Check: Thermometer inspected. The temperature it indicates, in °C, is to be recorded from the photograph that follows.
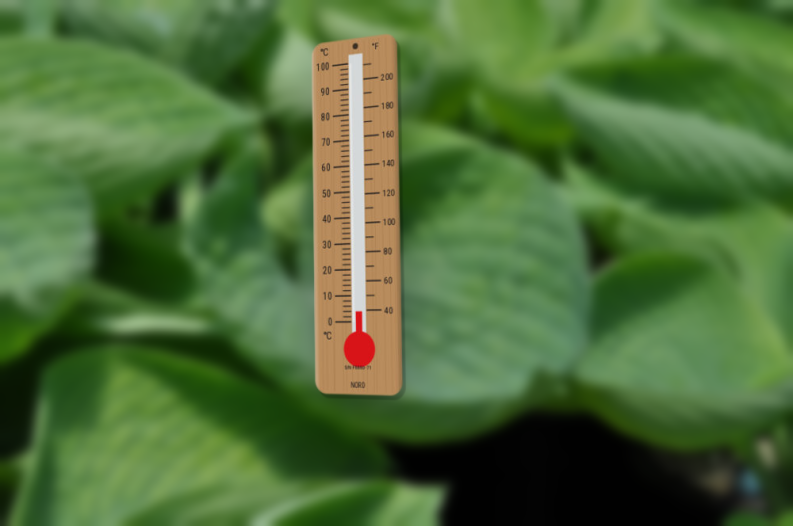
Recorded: 4 °C
